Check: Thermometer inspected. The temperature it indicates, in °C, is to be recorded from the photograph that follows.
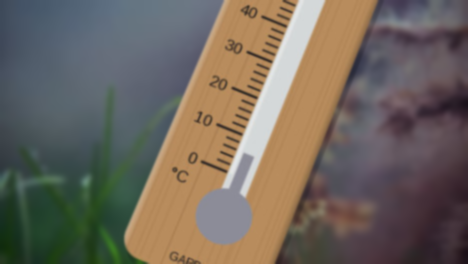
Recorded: 6 °C
